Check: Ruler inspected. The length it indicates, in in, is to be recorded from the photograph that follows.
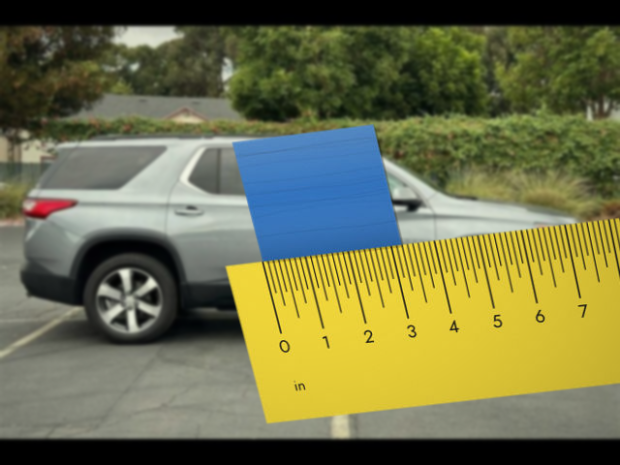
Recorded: 3.25 in
